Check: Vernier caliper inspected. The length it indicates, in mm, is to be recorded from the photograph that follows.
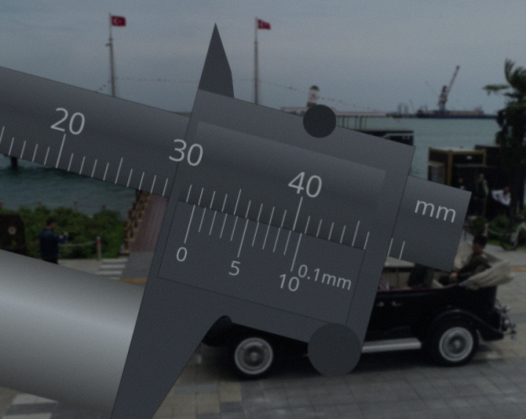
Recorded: 31.7 mm
